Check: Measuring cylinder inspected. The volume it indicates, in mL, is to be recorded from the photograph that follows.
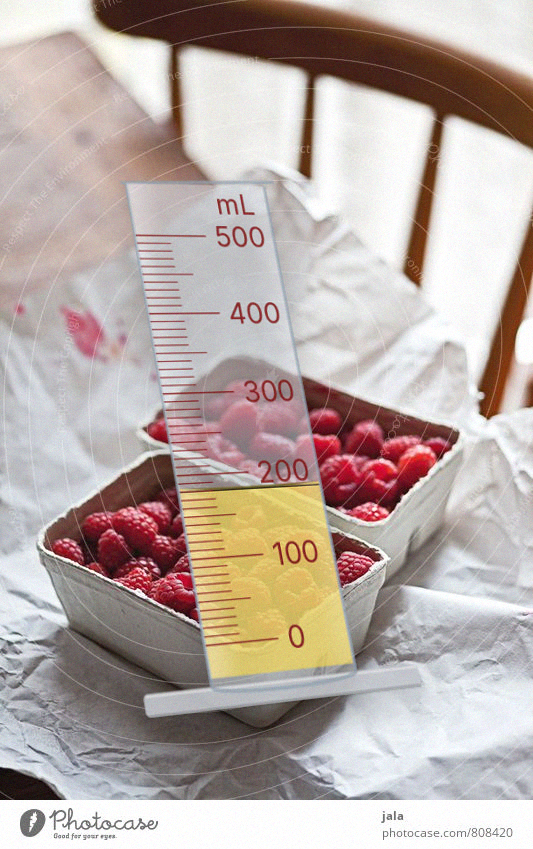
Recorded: 180 mL
